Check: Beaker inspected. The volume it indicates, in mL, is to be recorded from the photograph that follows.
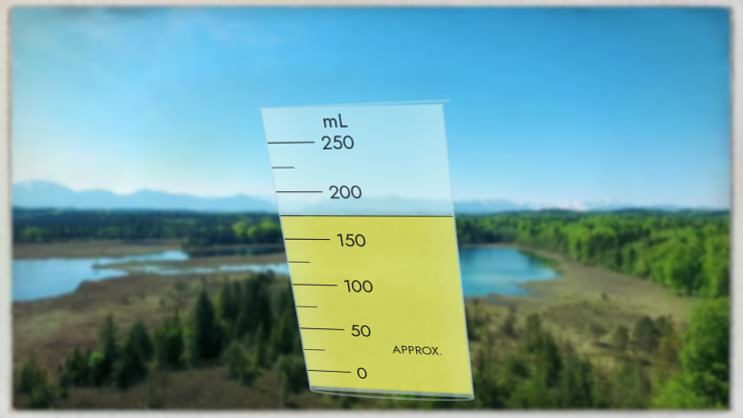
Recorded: 175 mL
